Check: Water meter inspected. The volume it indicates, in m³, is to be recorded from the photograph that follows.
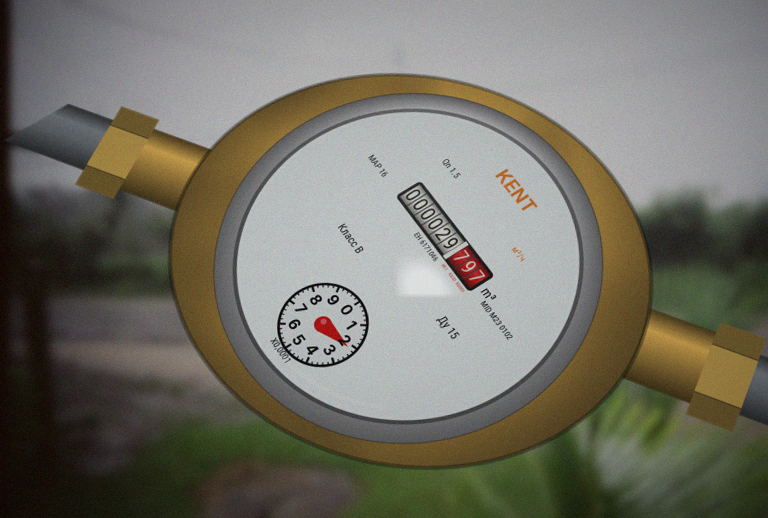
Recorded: 29.7972 m³
